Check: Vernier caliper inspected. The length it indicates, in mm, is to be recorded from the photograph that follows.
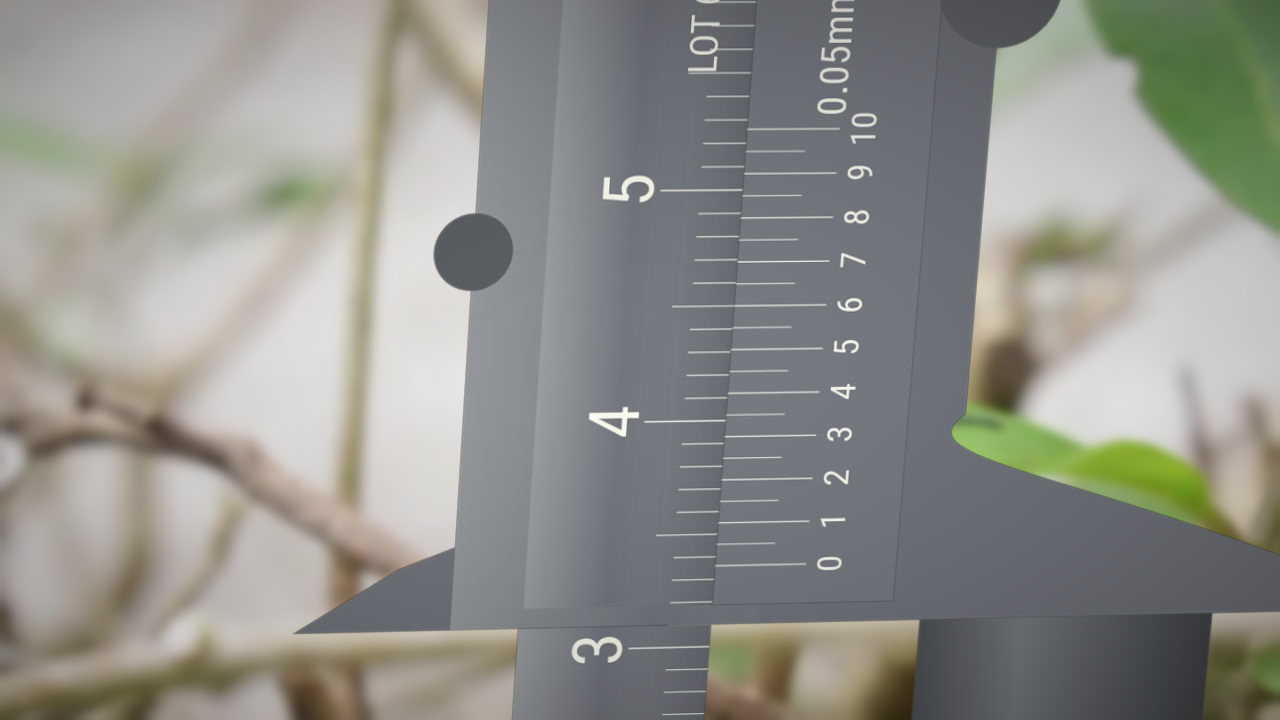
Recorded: 33.6 mm
